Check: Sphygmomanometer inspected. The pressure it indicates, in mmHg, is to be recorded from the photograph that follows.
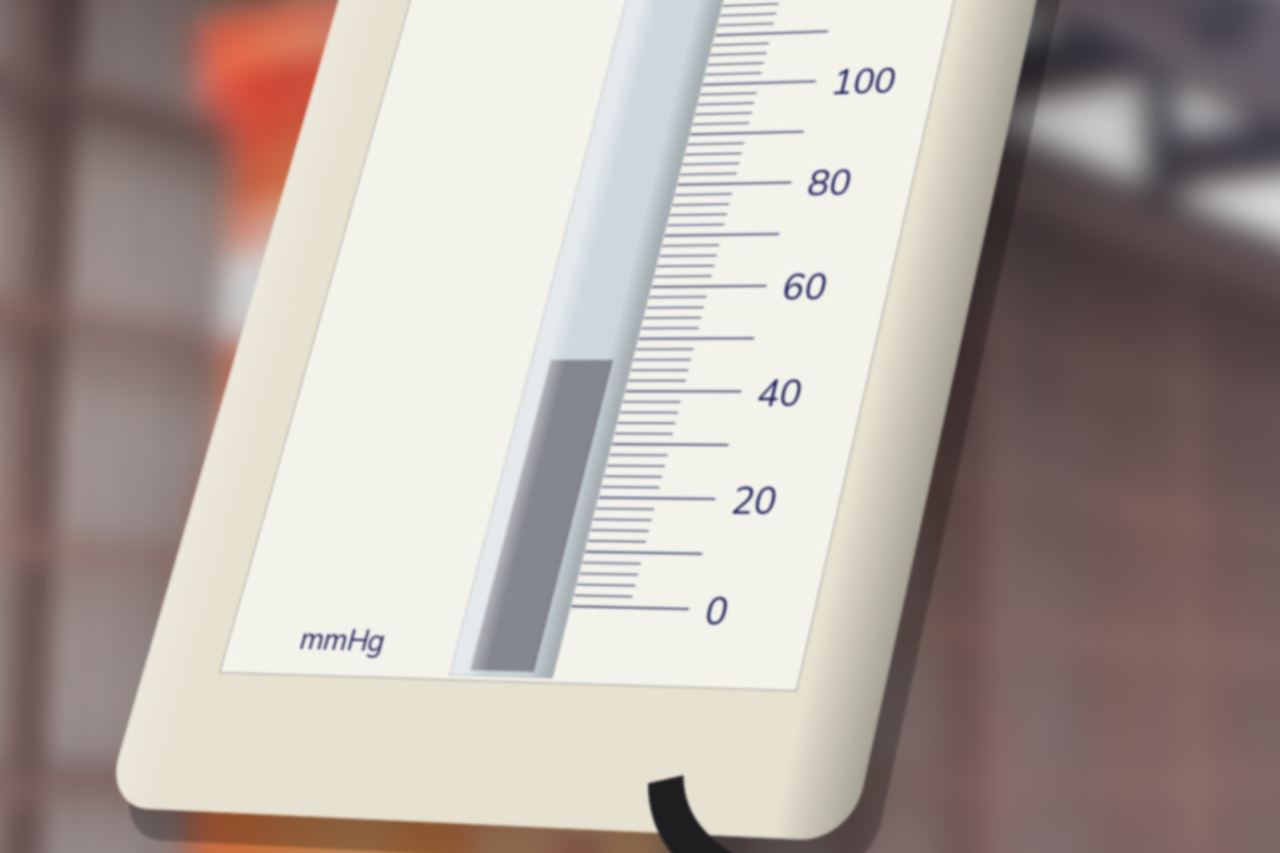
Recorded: 46 mmHg
